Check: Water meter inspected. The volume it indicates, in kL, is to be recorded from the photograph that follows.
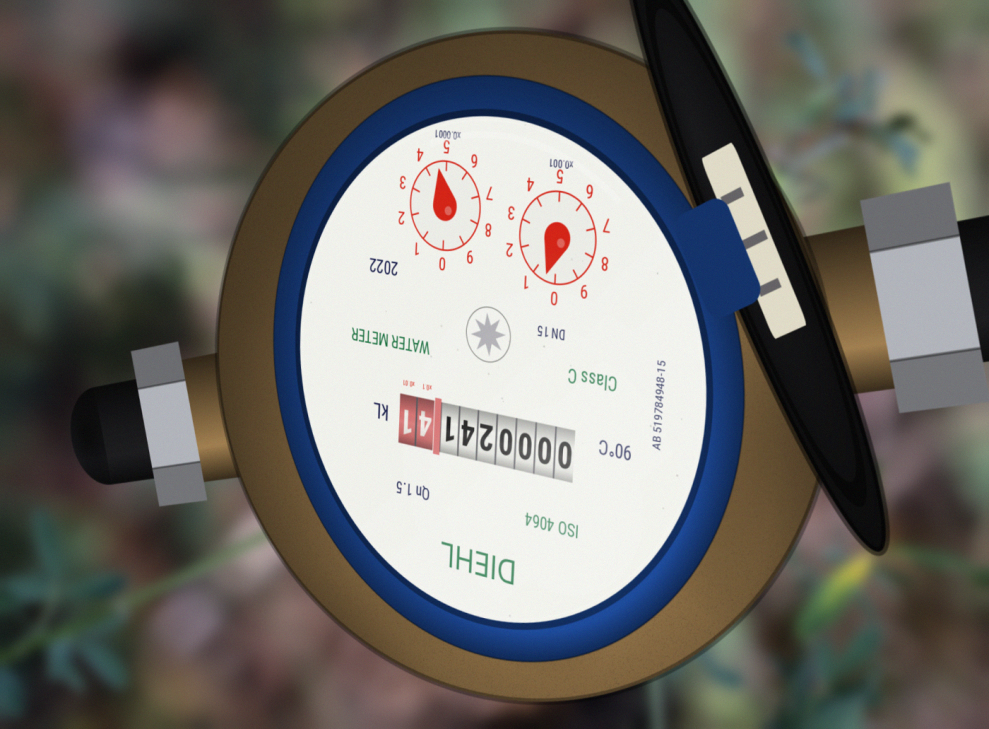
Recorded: 241.4104 kL
